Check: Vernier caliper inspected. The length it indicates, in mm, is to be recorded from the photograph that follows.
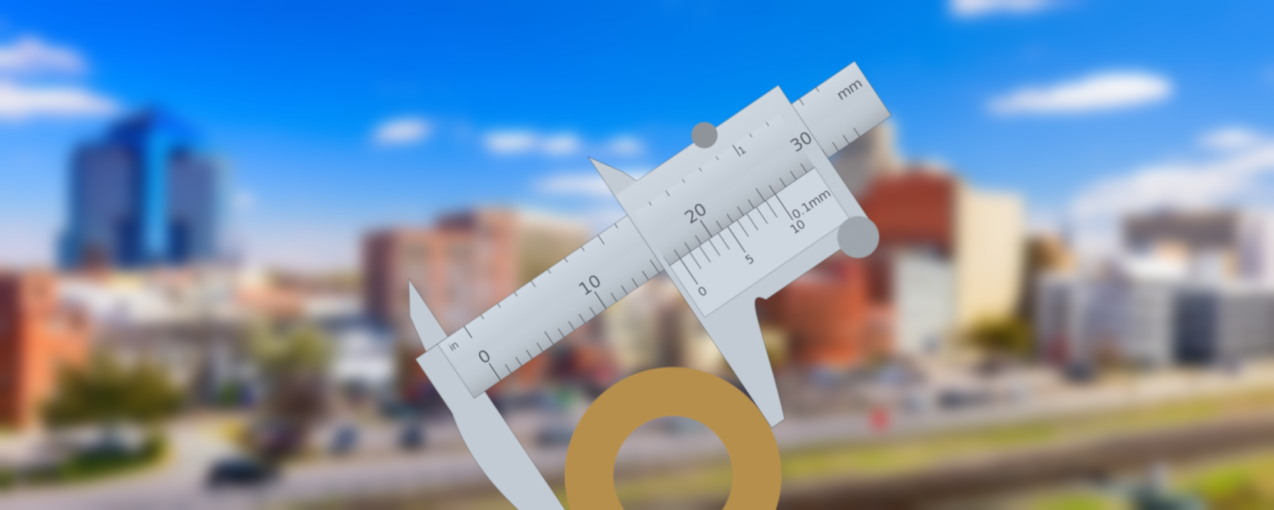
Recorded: 17.0 mm
